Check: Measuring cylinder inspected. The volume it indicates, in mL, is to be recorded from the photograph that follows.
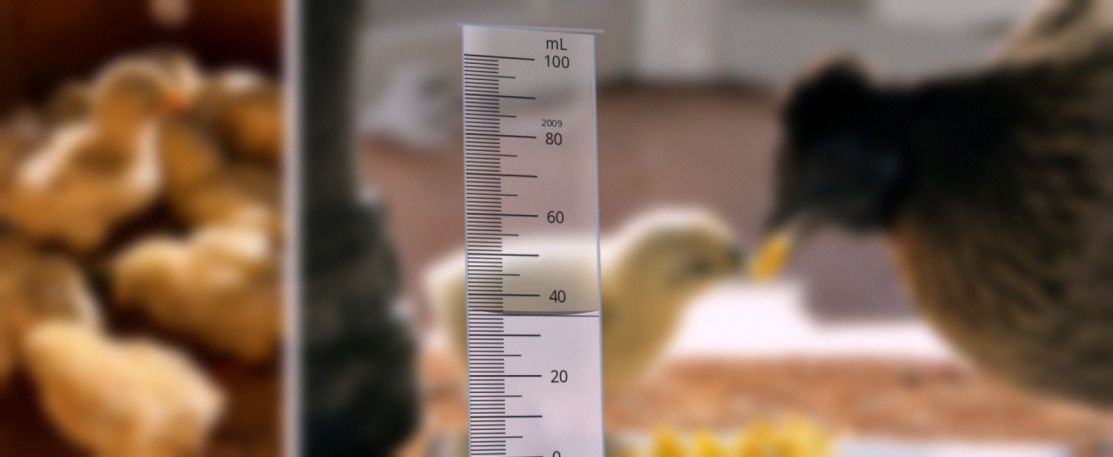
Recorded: 35 mL
